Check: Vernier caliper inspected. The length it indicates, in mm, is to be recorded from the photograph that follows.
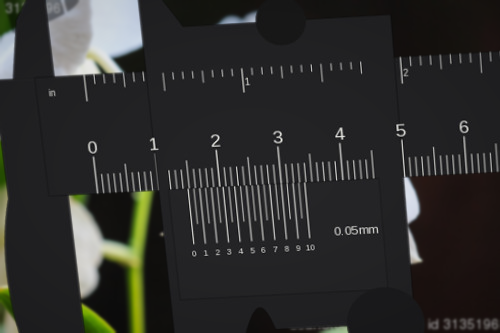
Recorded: 14.8 mm
